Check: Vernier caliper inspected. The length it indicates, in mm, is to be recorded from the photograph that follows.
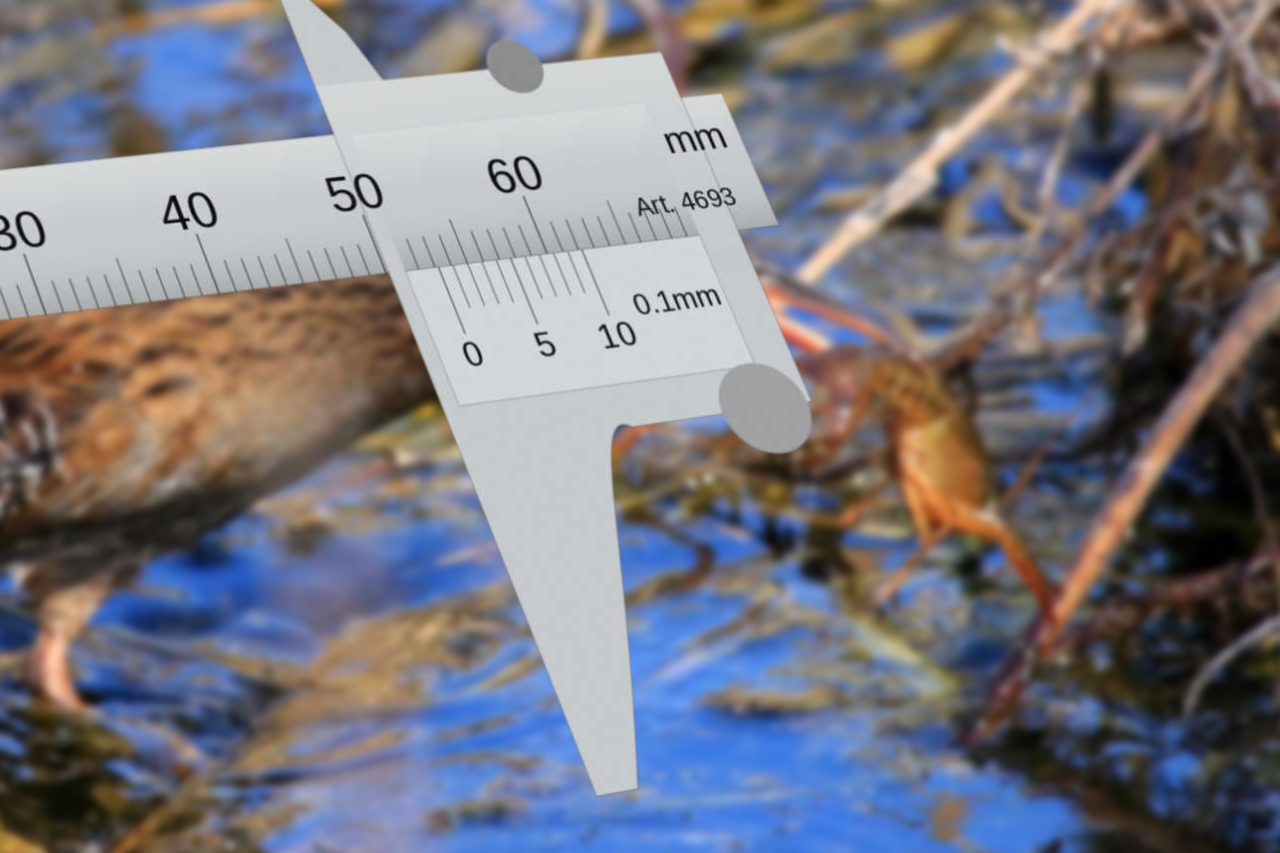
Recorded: 53.2 mm
